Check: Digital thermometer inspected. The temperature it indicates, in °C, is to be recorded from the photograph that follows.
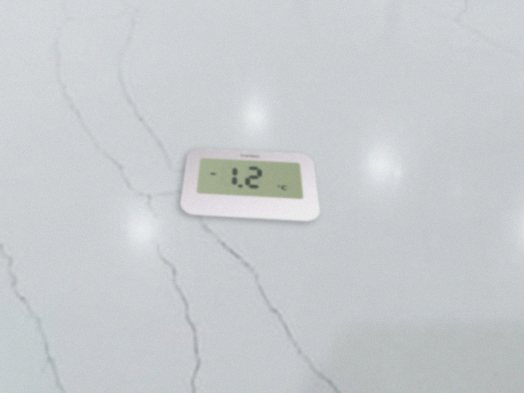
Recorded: -1.2 °C
